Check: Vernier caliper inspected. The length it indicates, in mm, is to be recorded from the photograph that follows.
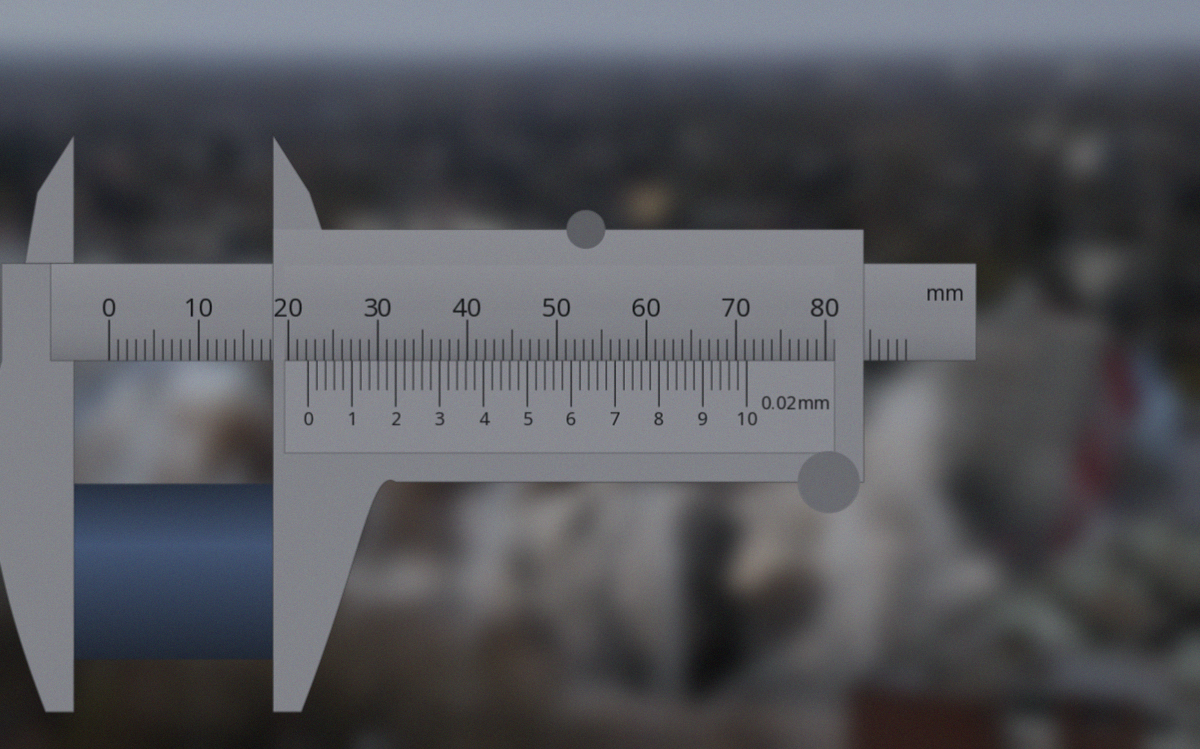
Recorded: 22.2 mm
